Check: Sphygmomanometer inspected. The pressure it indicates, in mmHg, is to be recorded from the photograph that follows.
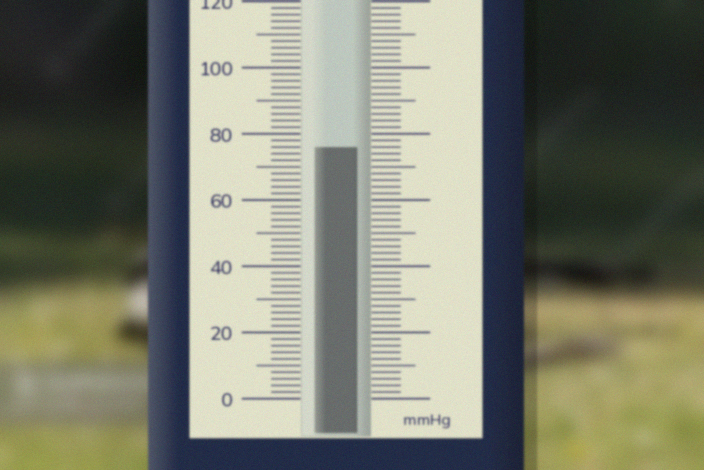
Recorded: 76 mmHg
